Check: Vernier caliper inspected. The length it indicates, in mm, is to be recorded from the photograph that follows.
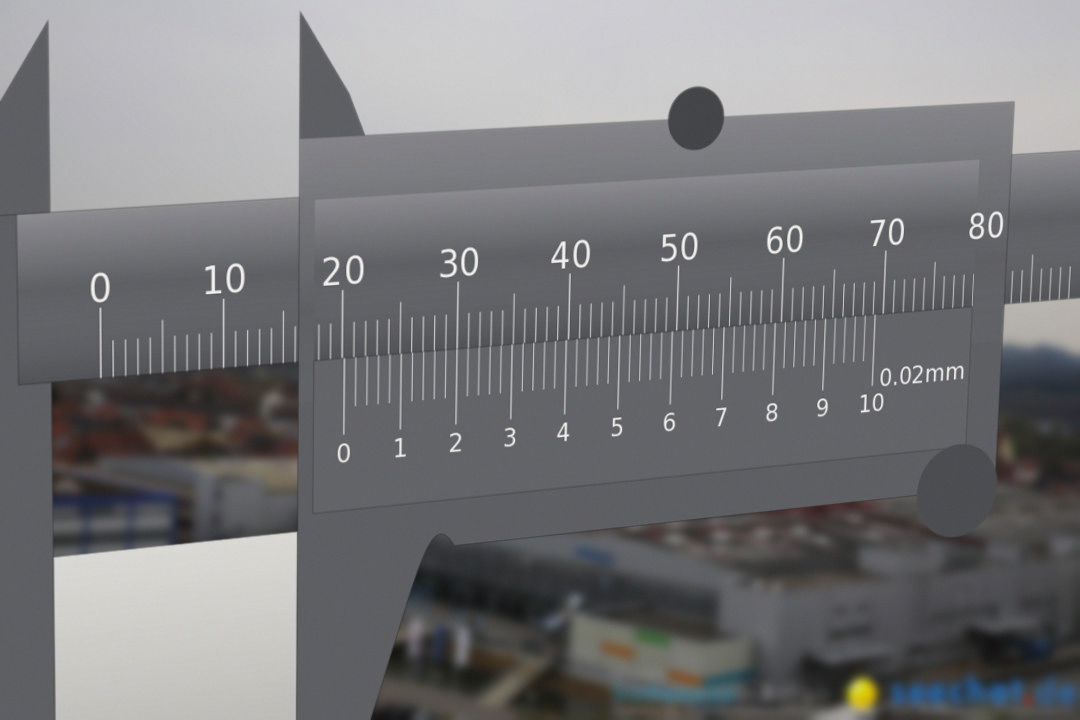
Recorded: 20.2 mm
